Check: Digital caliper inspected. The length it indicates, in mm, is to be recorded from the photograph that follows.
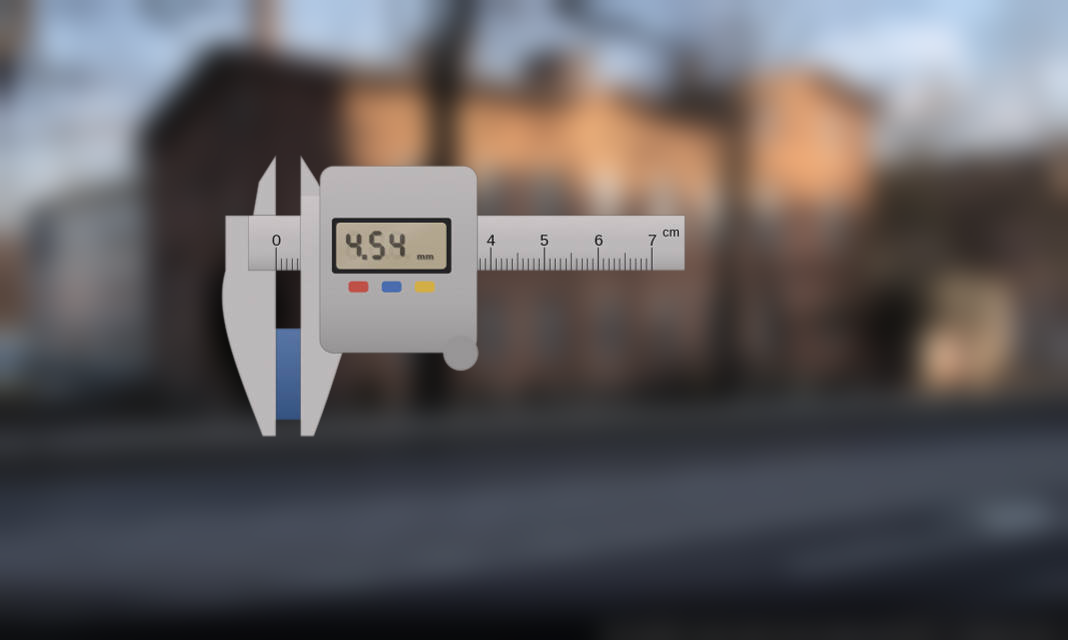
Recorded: 4.54 mm
